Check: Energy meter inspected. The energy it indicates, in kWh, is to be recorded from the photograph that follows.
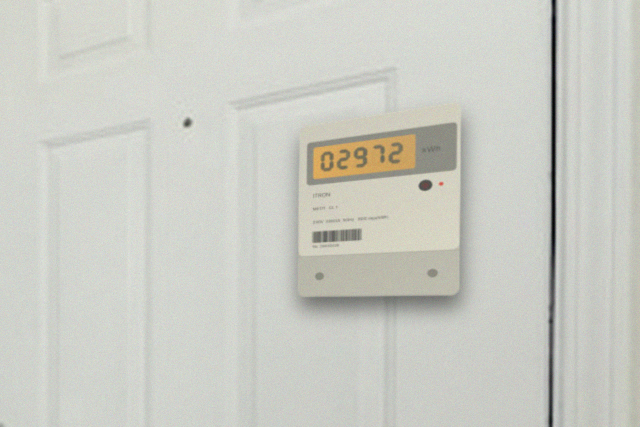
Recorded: 2972 kWh
